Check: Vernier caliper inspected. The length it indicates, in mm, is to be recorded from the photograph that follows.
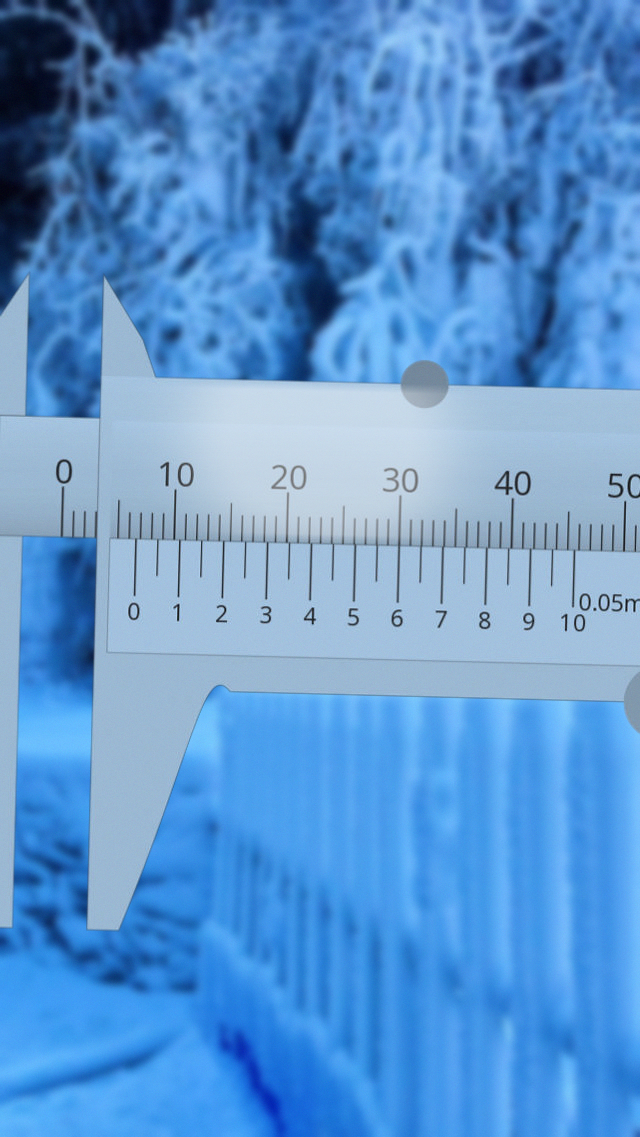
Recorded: 6.6 mm
